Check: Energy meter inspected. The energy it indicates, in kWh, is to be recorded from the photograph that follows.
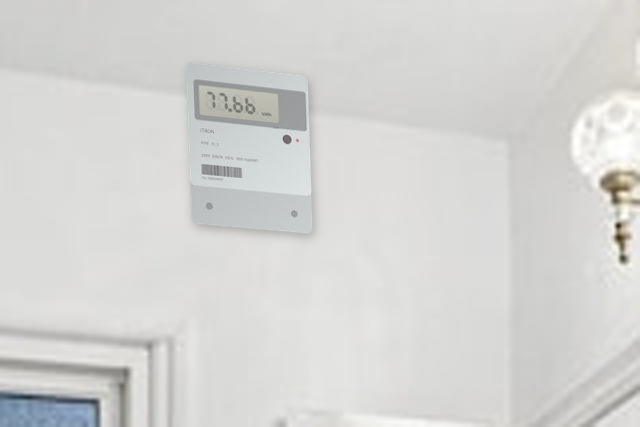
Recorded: 77.66 kWh
